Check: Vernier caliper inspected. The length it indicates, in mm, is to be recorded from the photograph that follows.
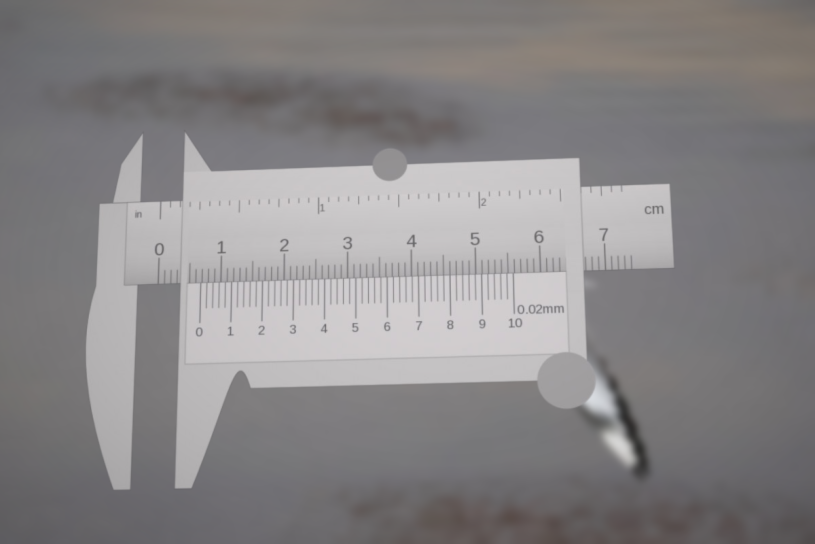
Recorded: 6.8 mm
